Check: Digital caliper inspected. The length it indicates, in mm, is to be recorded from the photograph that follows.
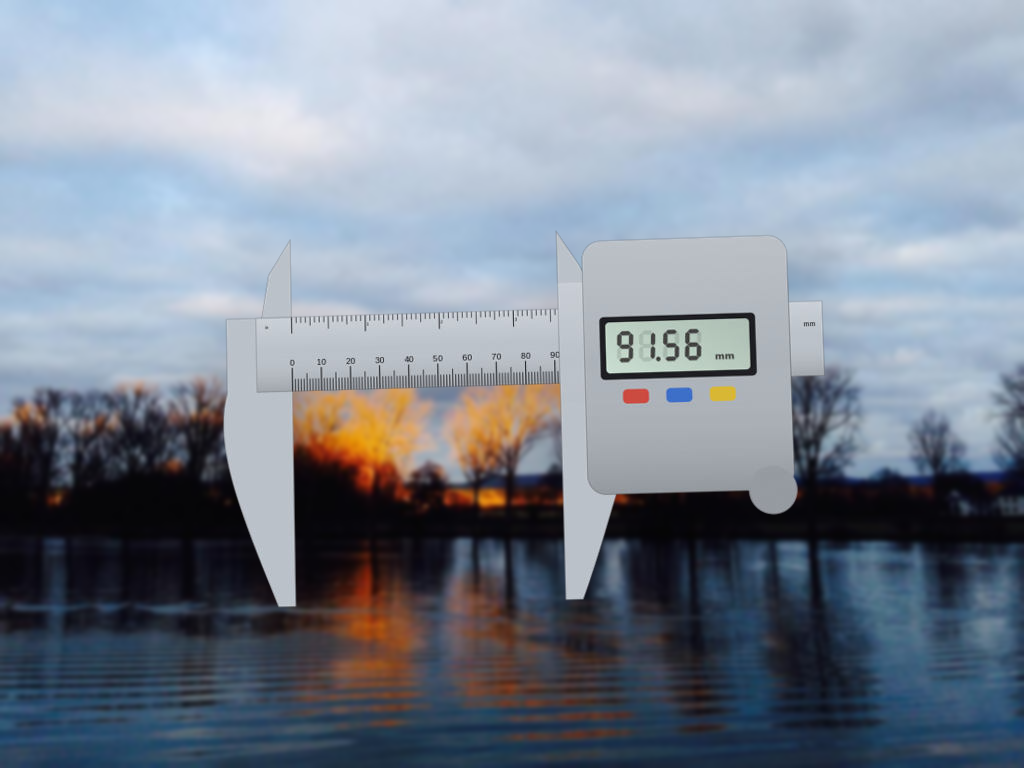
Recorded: 91.56 mm
